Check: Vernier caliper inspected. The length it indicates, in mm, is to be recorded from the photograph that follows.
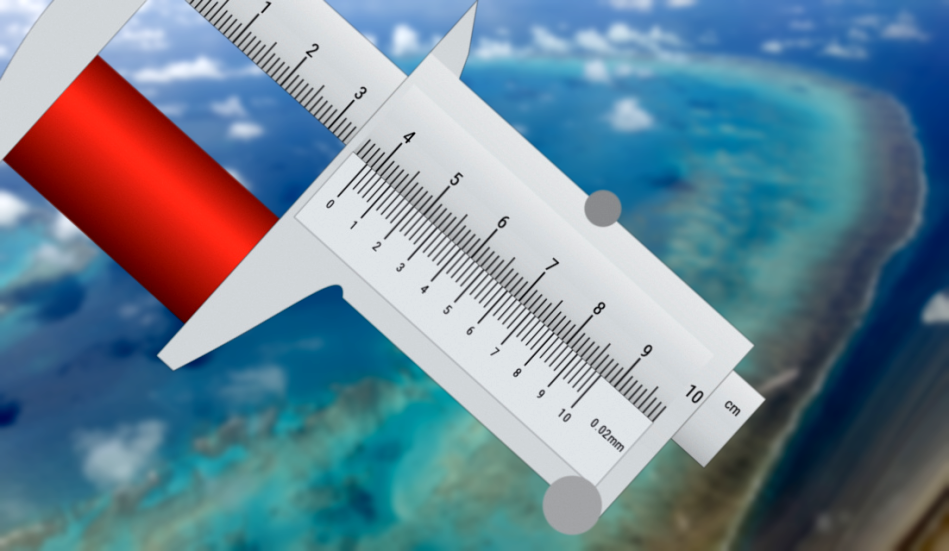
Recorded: 38.2 mm
